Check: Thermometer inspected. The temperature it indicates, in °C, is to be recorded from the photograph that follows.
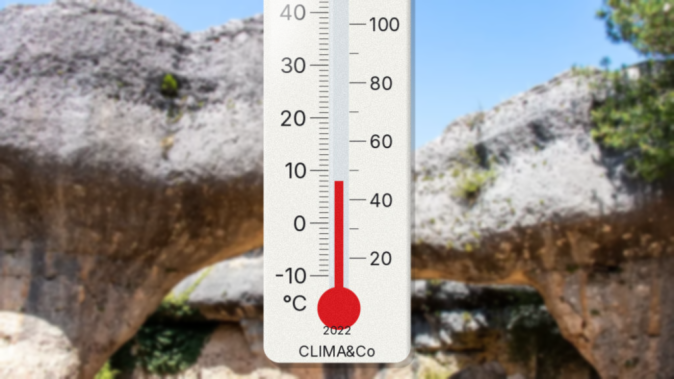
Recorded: 8 °C
